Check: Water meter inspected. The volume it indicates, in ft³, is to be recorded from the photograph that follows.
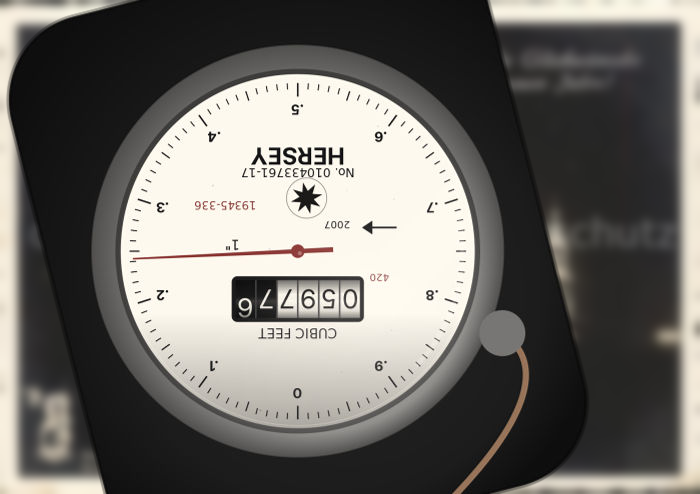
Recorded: 59776.24 ft³
